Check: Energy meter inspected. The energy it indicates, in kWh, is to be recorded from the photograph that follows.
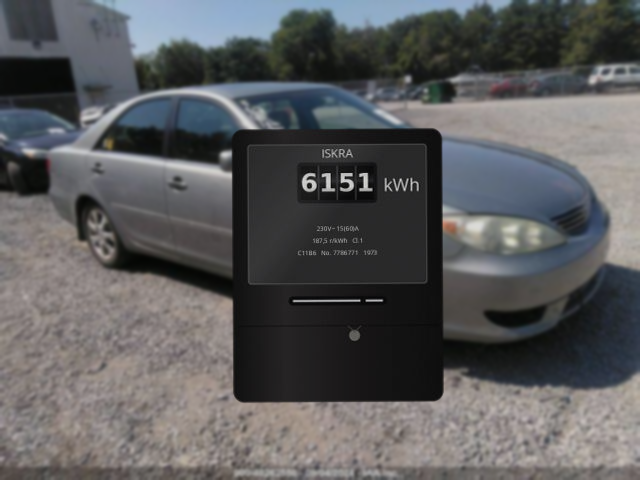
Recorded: 6151 kWh
